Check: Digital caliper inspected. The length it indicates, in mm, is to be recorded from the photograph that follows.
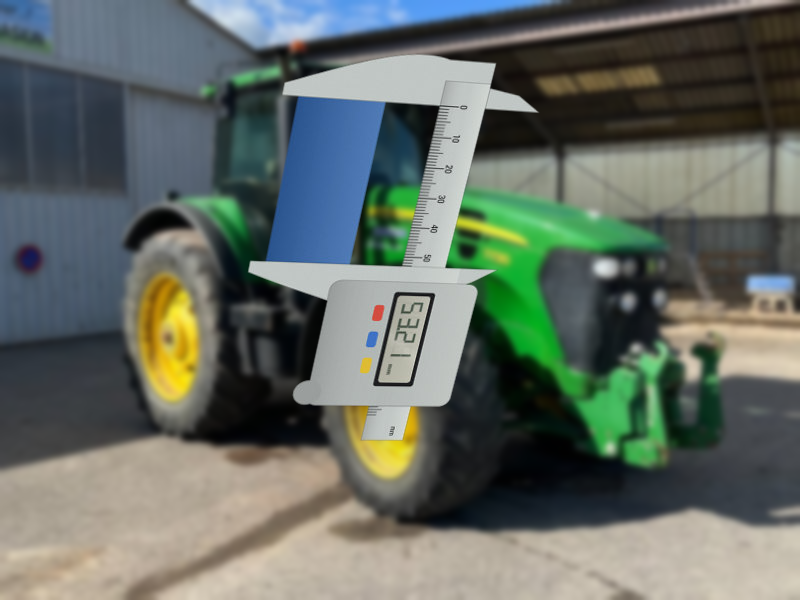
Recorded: 53.21 mm
